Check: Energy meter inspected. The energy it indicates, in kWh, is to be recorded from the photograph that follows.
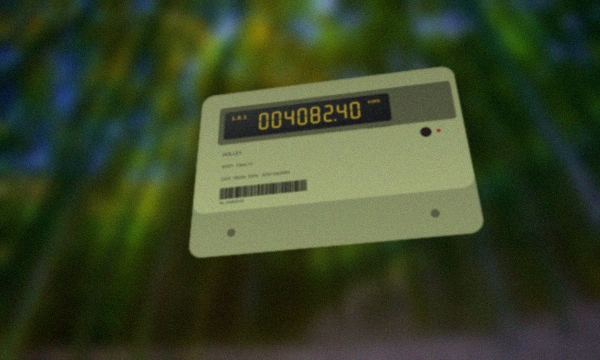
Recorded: 4082.40 kWh
